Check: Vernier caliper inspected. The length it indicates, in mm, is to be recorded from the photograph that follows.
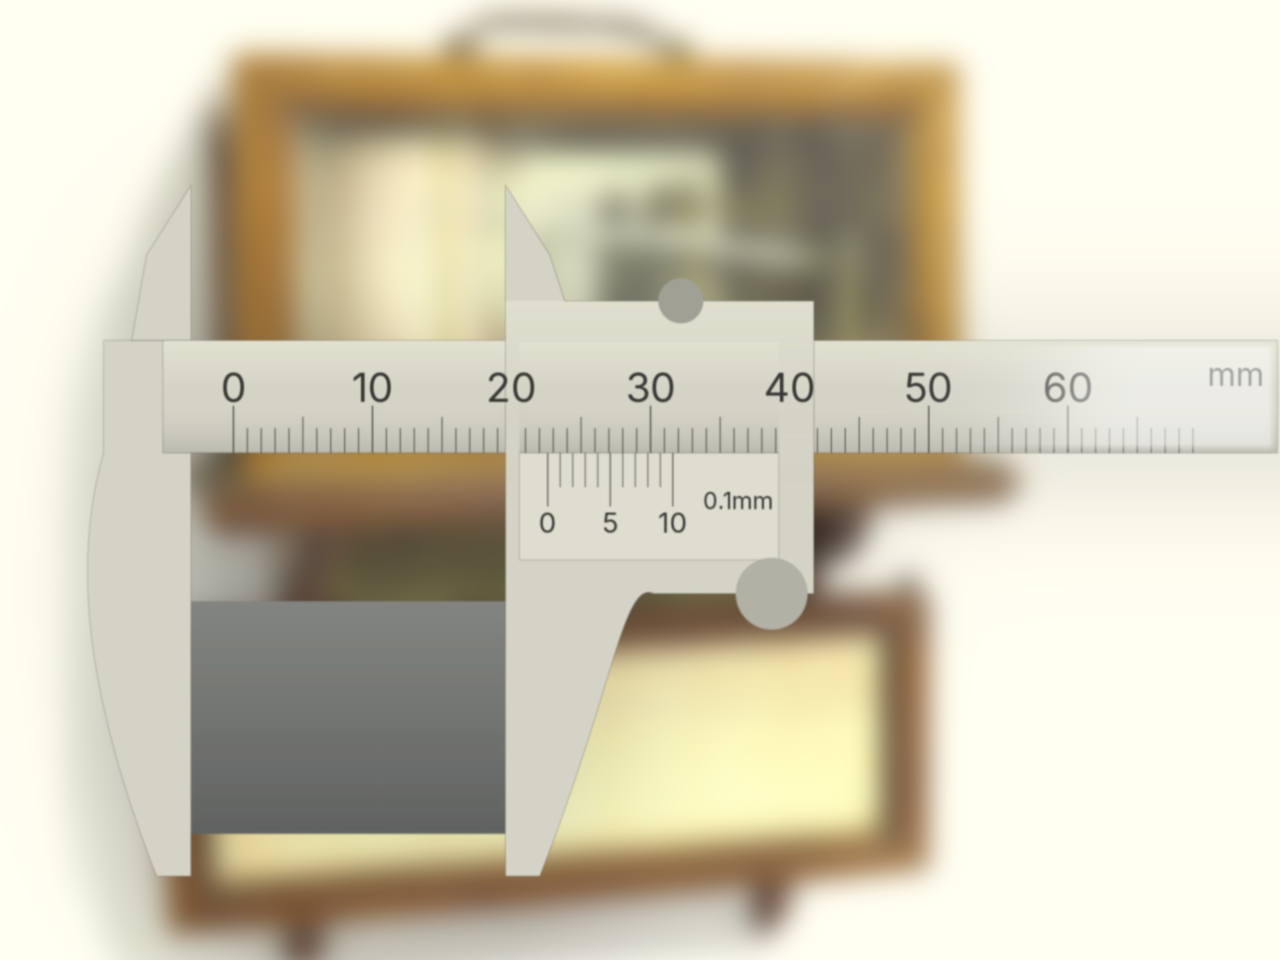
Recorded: 22.6 mm
